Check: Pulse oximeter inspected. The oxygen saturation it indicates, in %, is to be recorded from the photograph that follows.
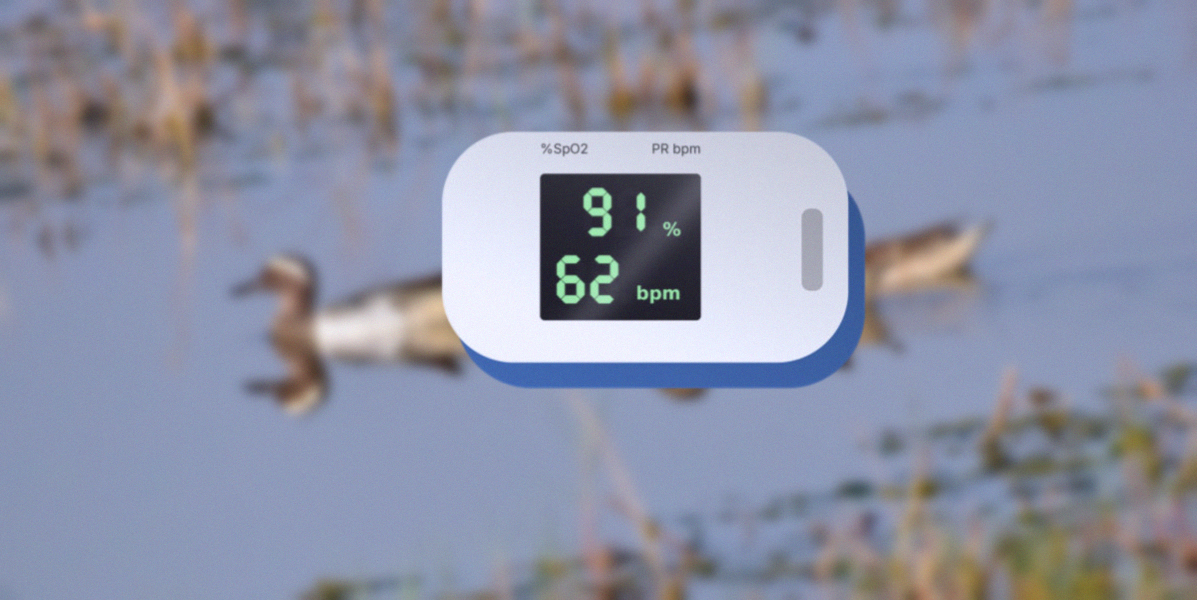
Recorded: 91 %
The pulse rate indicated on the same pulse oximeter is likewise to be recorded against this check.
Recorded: 62 bpm
